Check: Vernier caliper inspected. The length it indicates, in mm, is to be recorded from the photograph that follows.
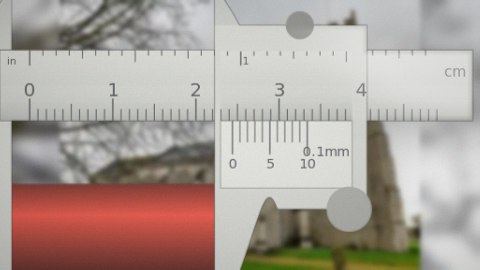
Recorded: 24.4 mm
